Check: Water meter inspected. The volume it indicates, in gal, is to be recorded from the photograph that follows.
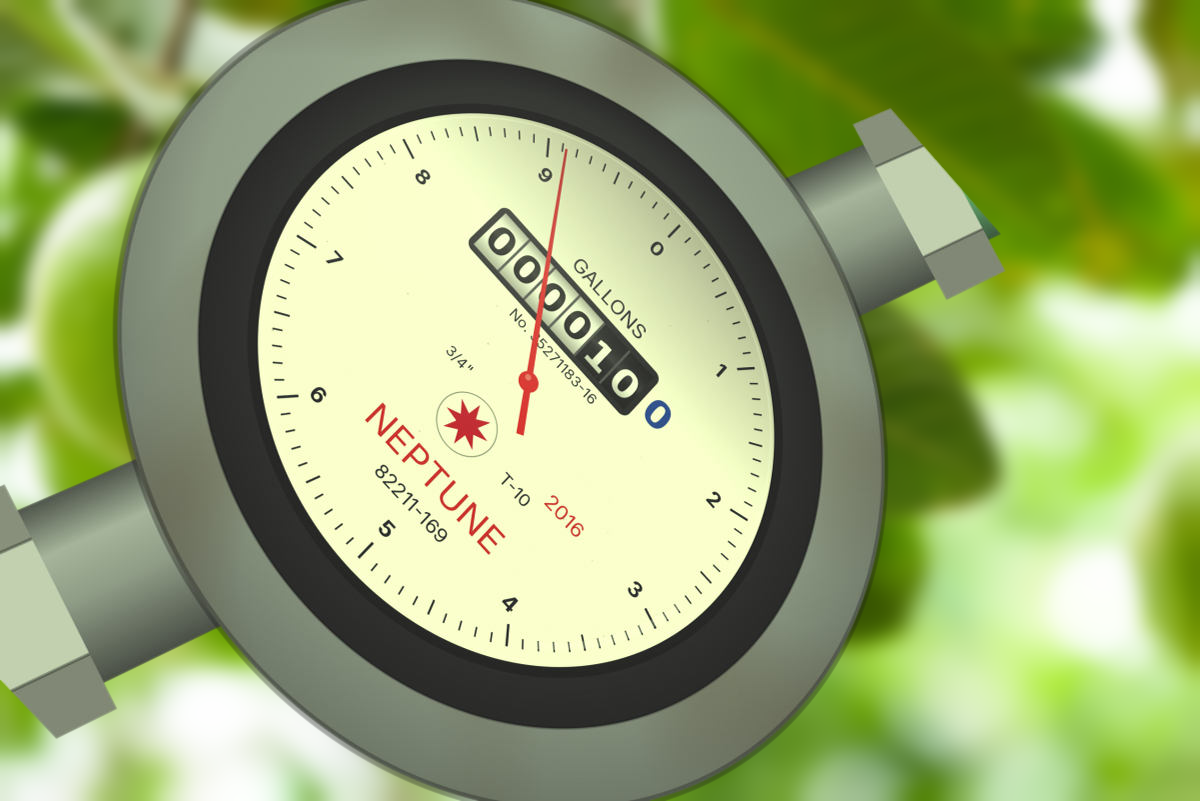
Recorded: 99.1 gal
